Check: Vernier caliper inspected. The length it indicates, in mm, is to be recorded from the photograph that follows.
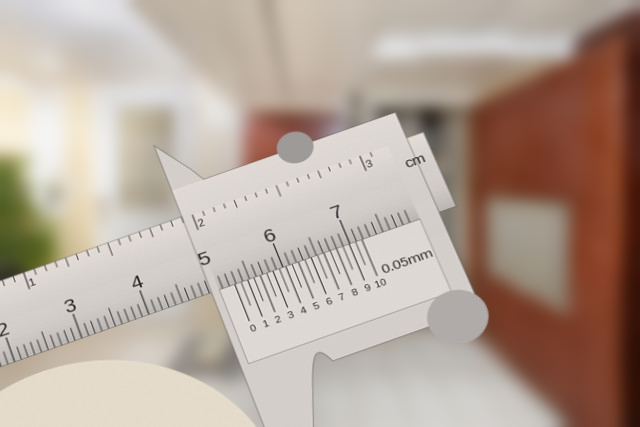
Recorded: 52.8 mm
